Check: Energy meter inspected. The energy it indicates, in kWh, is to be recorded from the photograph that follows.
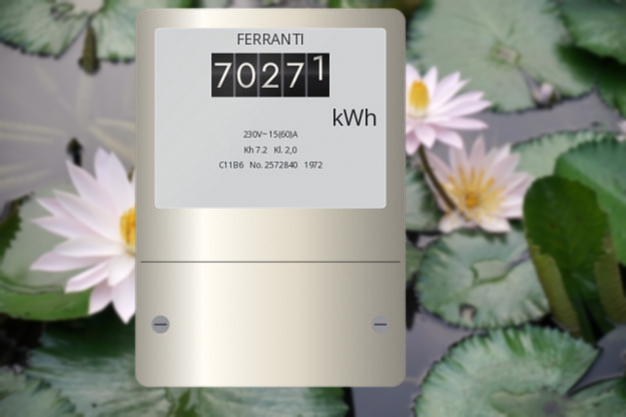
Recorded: 70271 kWh
